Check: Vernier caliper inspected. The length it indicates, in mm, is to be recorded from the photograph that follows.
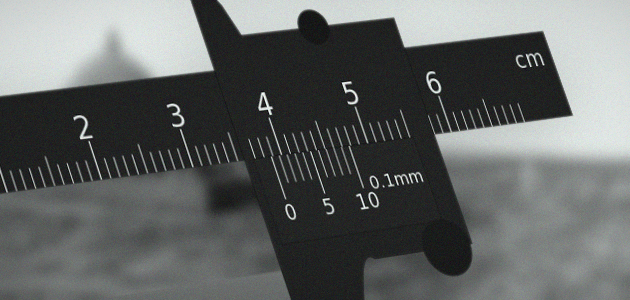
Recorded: 38.8 mm
